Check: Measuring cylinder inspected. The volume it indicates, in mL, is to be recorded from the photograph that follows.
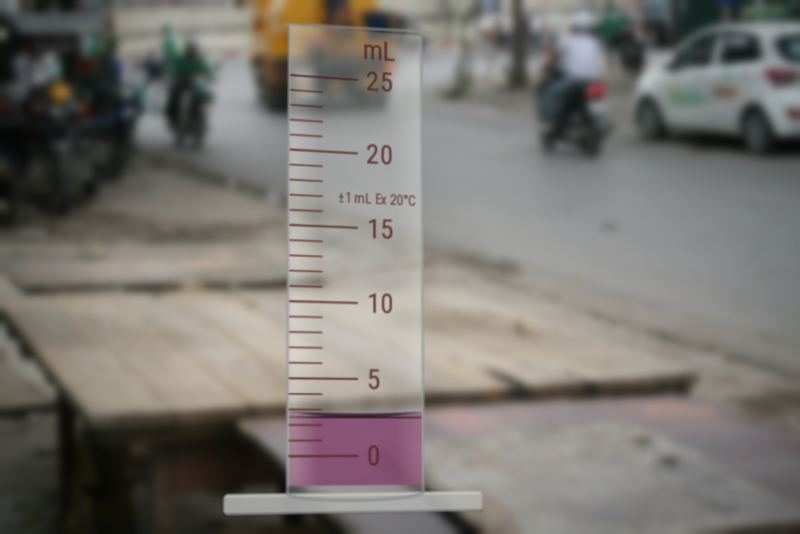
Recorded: 2.5 mL
